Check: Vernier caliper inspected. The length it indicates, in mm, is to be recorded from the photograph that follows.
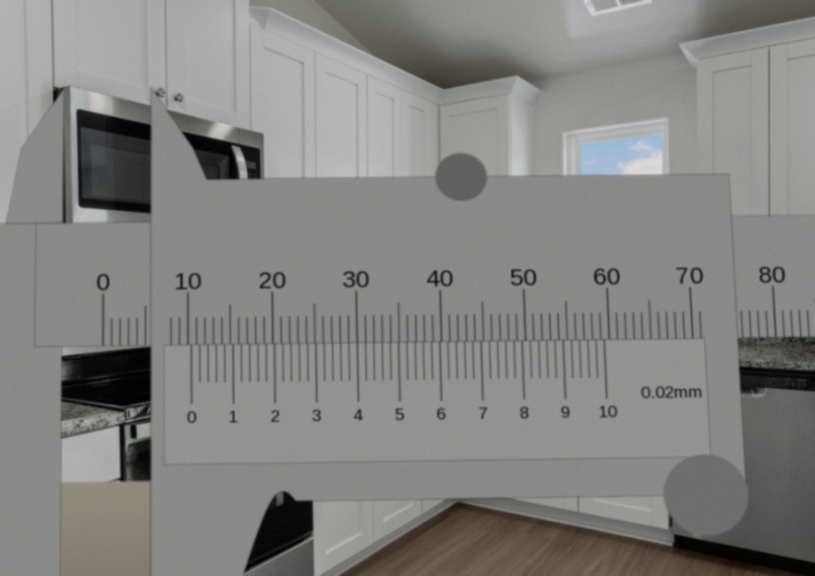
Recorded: 10.4 mm
